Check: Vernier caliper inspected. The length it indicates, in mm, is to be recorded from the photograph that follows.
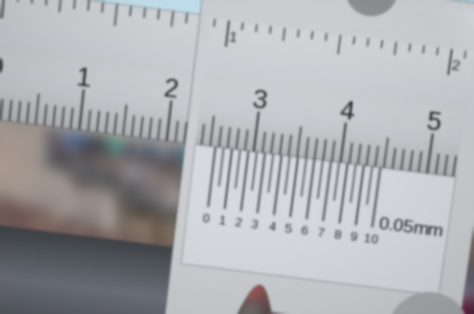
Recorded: 25.6 mm
